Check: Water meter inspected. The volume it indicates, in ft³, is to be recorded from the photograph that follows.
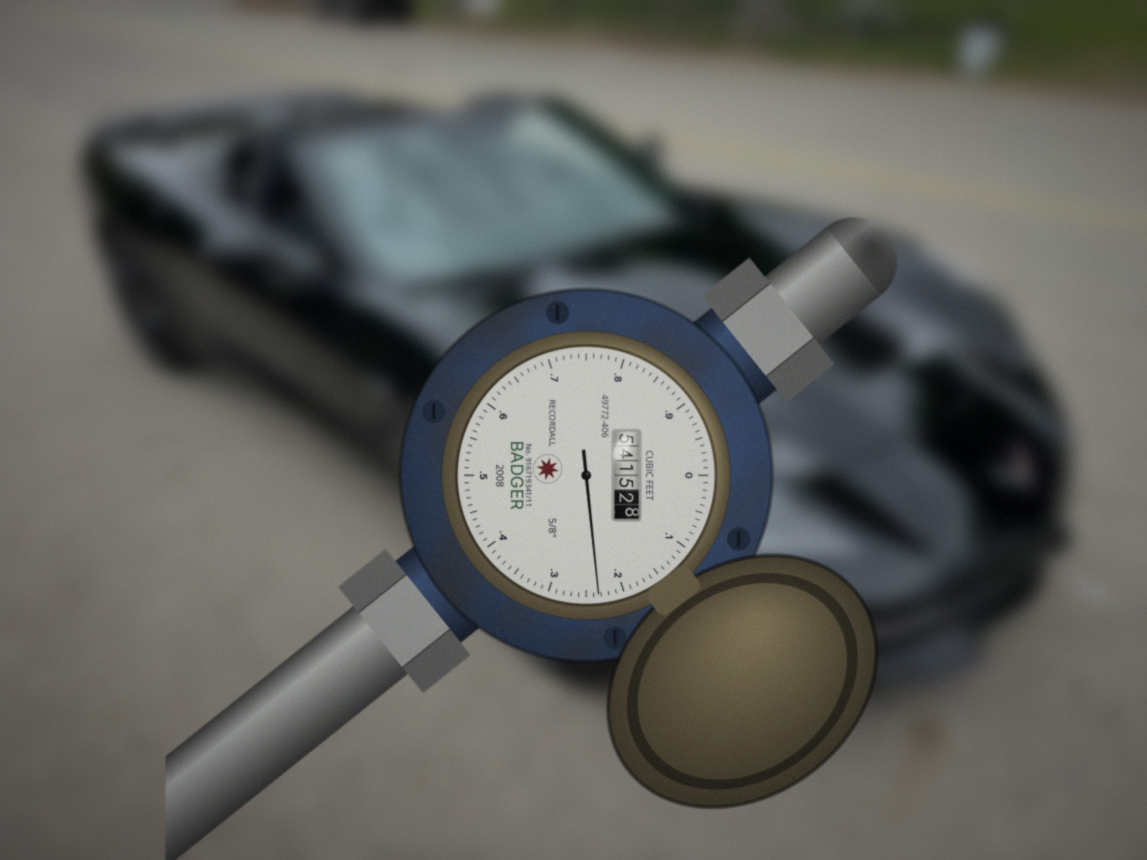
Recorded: 541528.23 ft³
